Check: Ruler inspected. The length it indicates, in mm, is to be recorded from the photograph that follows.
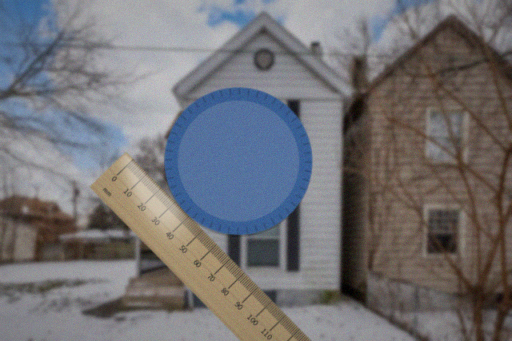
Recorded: 75 mm
